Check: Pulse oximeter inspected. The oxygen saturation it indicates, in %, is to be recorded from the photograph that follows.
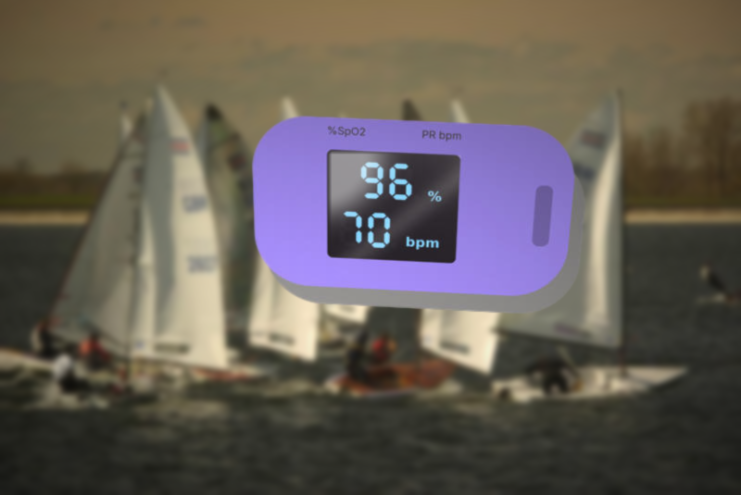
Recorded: 96 %
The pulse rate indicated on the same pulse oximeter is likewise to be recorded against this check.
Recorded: 70 bpm
